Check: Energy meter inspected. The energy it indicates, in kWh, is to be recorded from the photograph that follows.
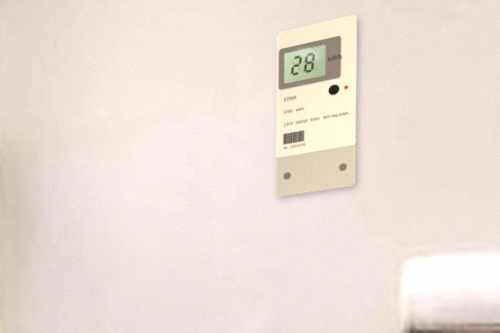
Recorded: 28 kWh
